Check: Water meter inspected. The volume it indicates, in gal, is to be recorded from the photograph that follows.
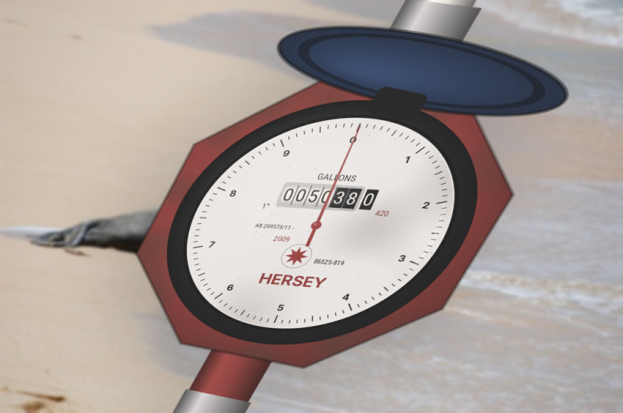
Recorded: 50380.0 gal
